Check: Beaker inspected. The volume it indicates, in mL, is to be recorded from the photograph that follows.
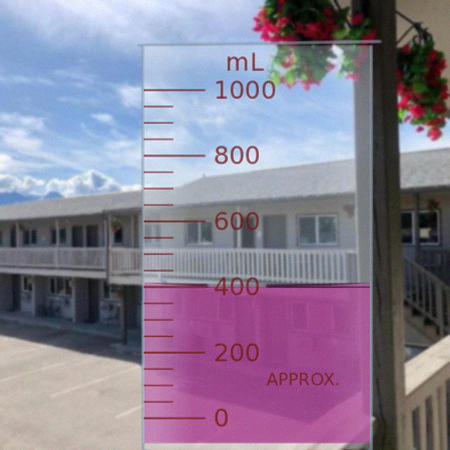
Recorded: 400 mL
